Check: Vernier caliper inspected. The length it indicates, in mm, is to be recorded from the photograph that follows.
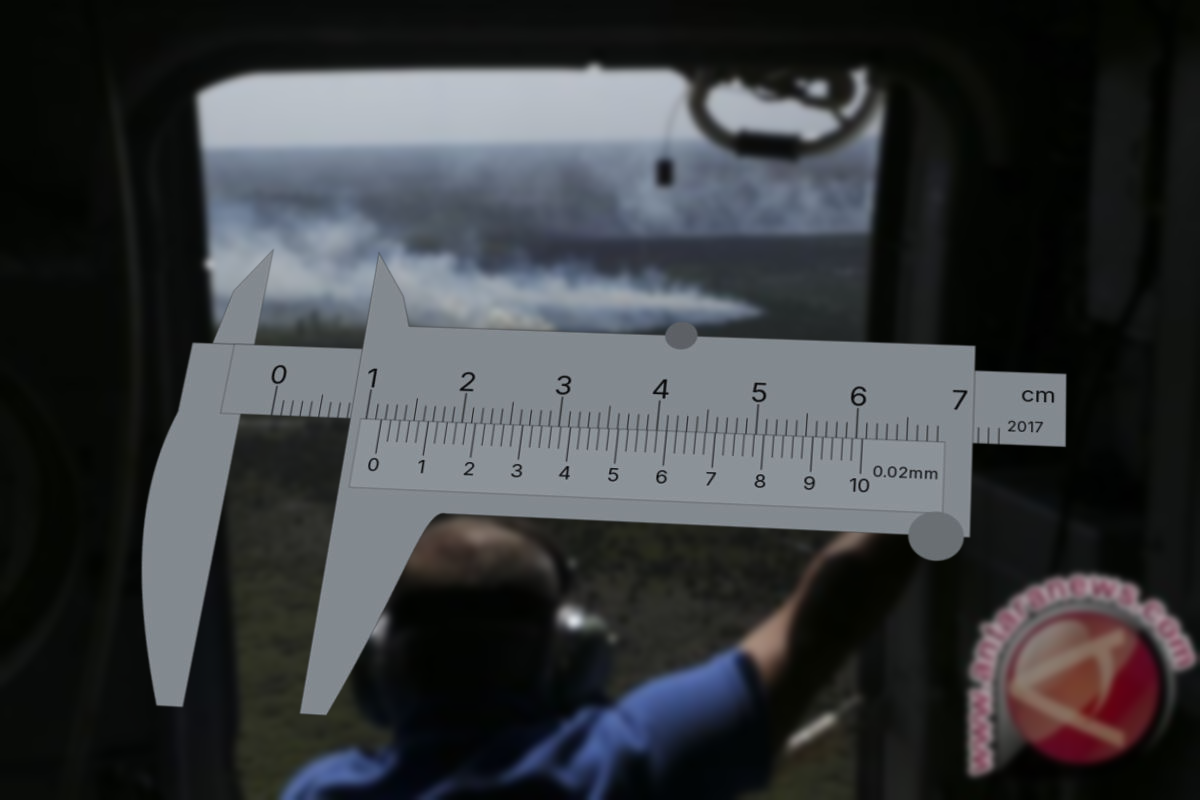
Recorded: 11.6 mm
